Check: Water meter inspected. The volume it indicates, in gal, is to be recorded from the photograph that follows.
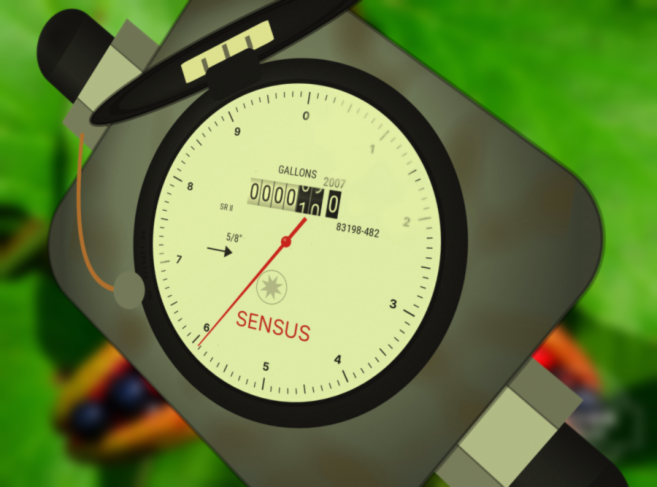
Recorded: 95.9 gal
